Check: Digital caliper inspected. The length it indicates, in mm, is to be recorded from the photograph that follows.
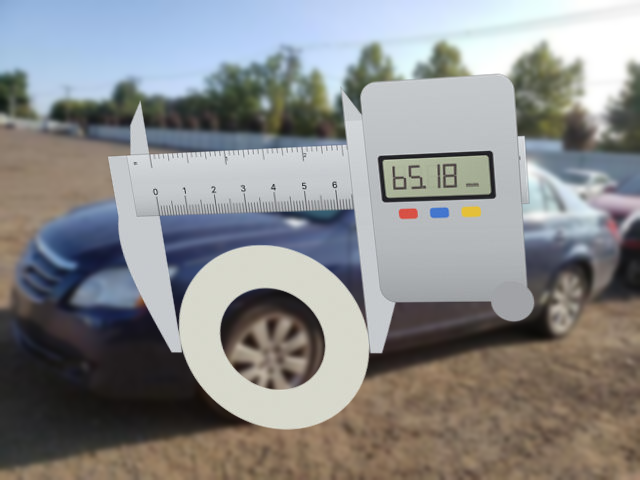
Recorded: 65.18 mm
